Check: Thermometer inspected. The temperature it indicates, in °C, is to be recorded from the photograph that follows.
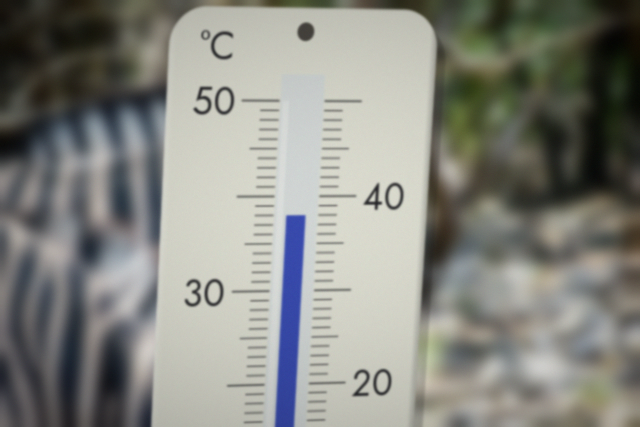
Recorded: 38 °C
